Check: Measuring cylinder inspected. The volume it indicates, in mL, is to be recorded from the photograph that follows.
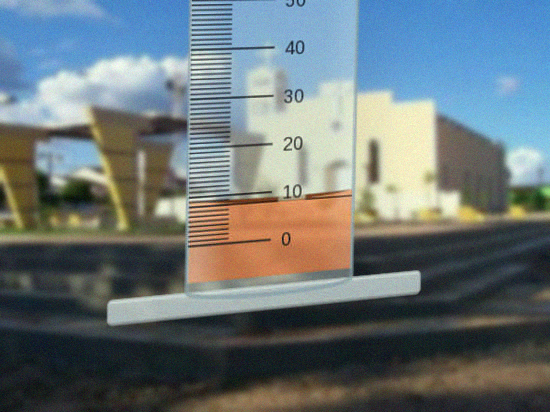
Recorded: 8 mL
